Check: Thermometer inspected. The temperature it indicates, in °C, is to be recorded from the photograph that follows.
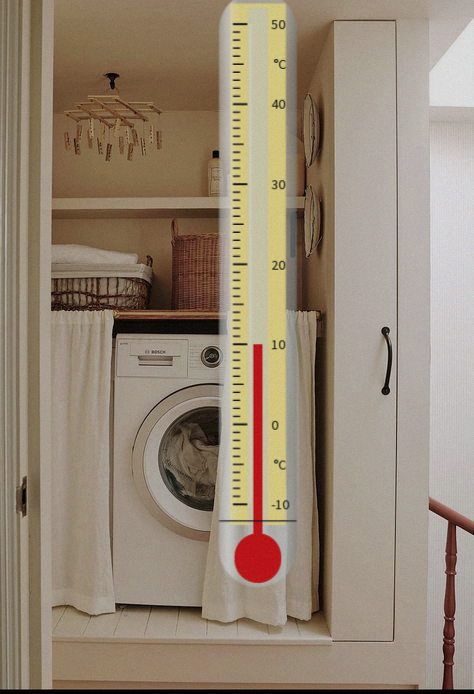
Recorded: 10 °C
